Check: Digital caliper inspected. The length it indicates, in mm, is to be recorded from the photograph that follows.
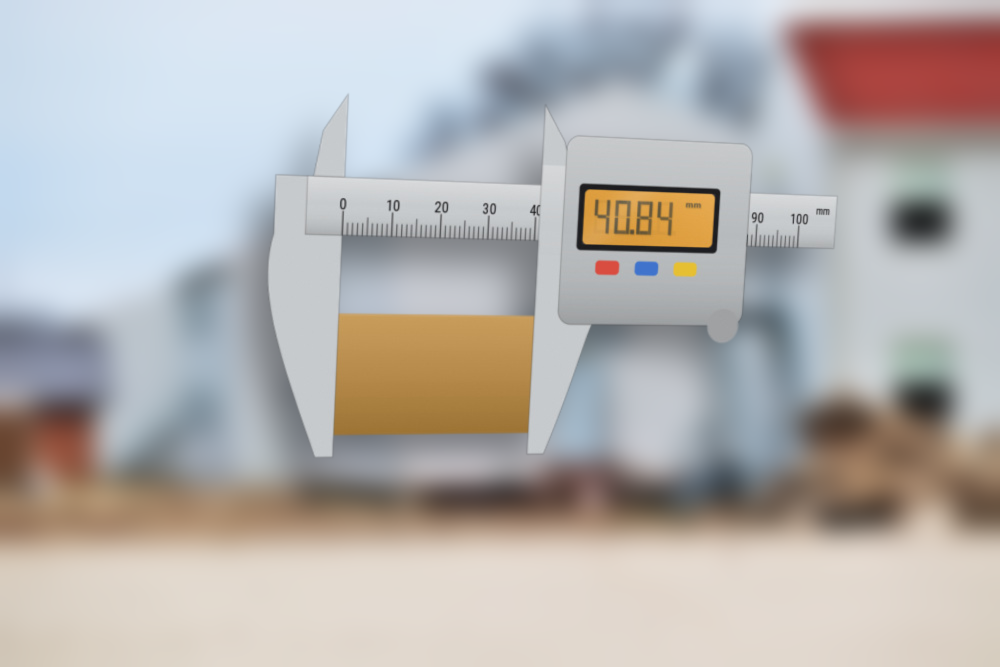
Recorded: 40.84 mm
